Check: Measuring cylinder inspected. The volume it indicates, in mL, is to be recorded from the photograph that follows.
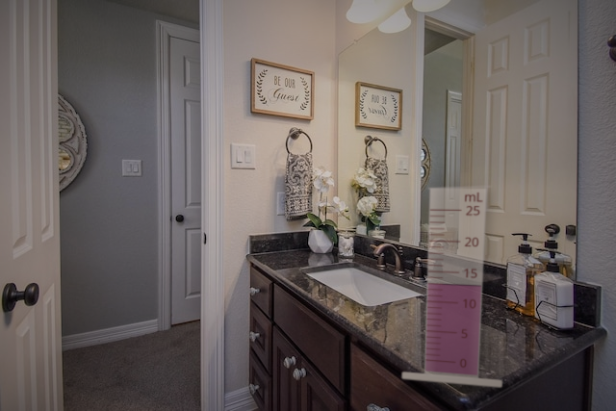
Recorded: 13 mL
